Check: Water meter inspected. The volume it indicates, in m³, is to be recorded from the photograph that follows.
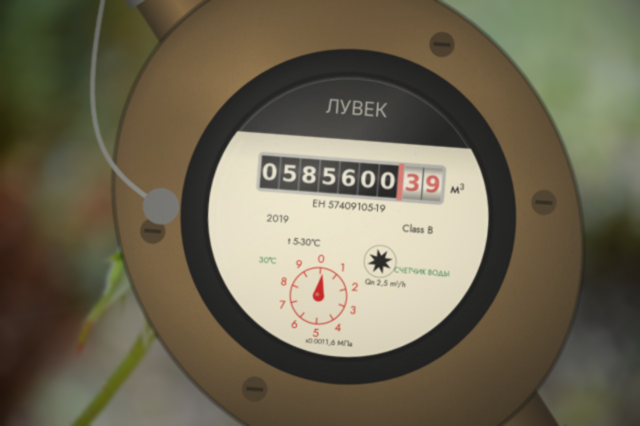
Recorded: 585600.390 m³
